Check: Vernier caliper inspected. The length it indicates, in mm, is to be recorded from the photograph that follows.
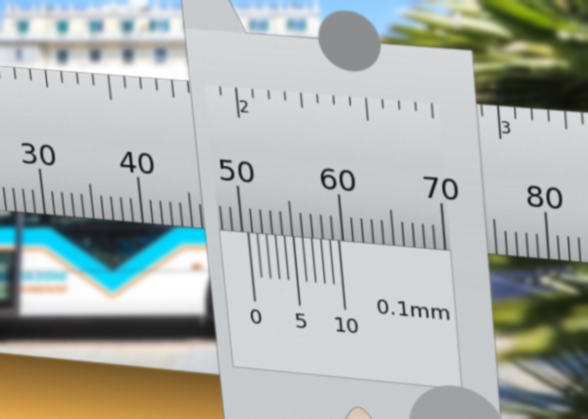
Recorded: 50.6 mm
